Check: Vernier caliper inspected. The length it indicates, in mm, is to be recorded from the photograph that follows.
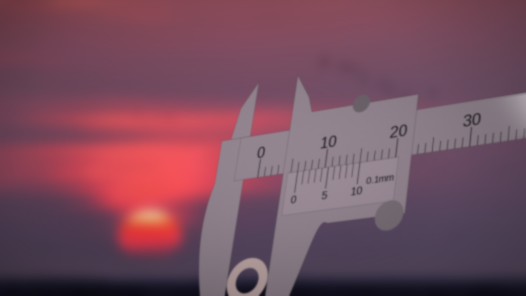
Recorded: 6.0 mm
